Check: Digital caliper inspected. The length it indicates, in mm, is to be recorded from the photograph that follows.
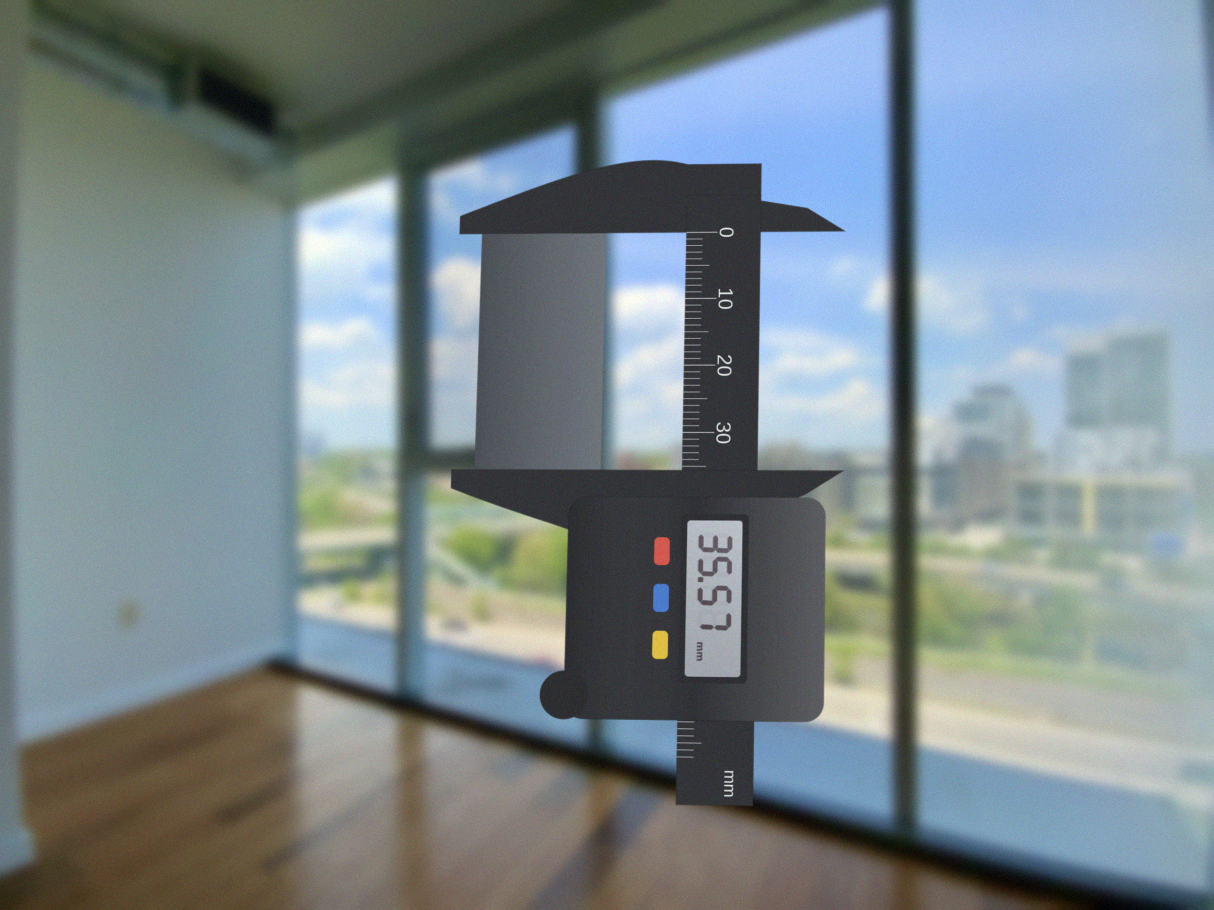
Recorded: 35.57 mm
